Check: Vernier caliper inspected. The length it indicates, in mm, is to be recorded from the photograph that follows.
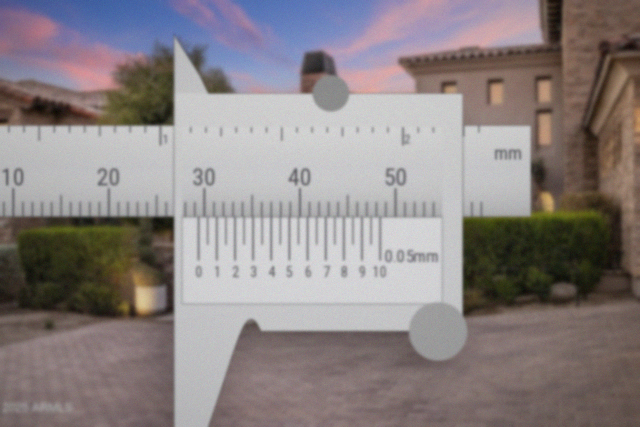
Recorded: 29.4 mm
